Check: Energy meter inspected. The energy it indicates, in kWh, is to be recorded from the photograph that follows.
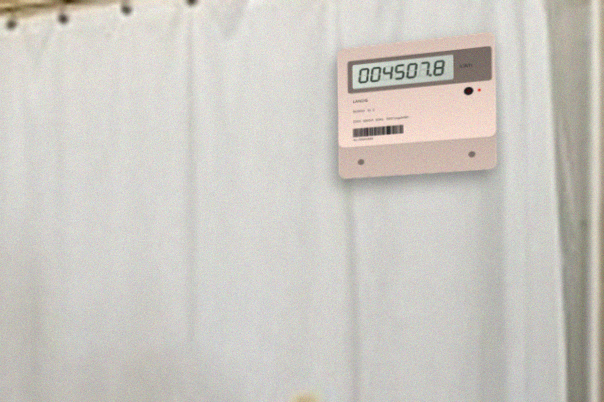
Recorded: 4507.8 kWh
